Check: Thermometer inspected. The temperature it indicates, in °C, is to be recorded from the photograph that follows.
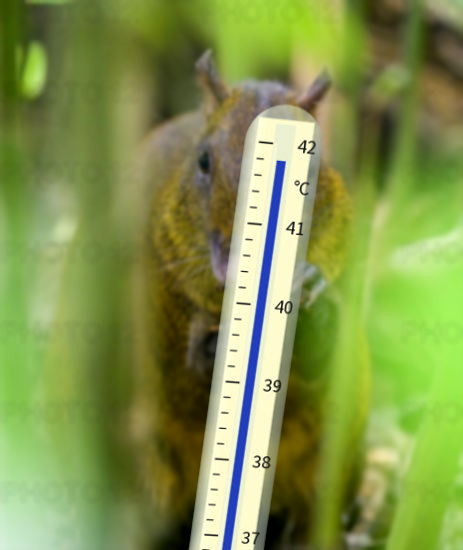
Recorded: 41.8 °C
